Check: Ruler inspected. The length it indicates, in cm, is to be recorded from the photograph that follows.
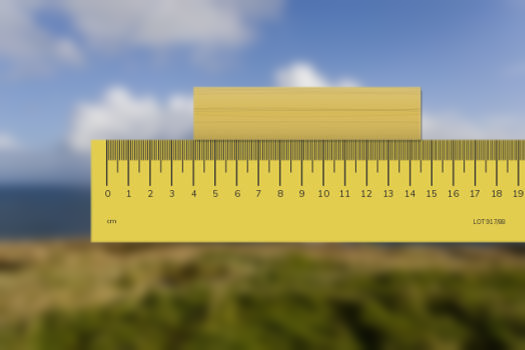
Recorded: 10.5 cm
